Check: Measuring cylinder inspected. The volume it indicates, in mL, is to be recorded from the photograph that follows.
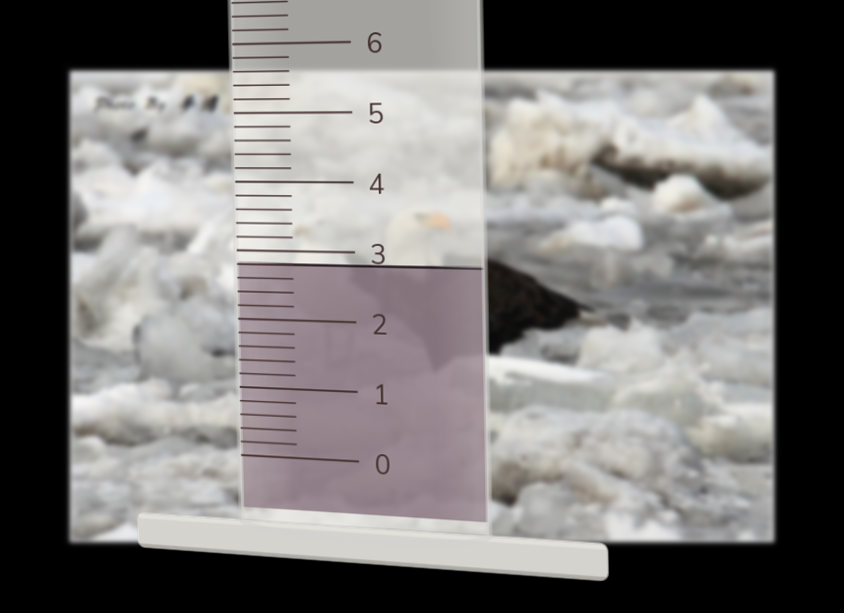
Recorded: 2.8 mL
